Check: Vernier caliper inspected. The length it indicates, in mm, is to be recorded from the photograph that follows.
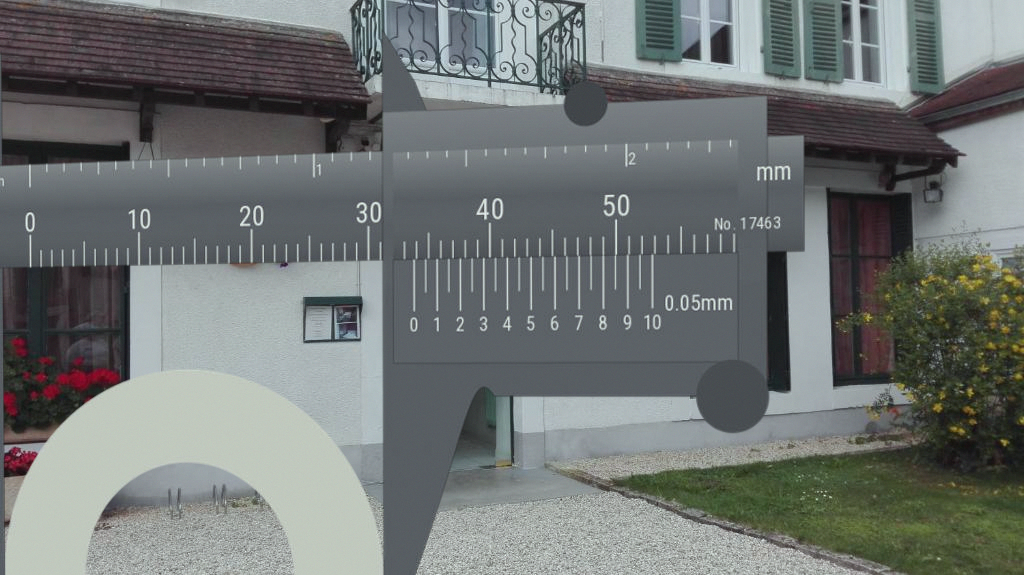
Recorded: 33.8 mm
